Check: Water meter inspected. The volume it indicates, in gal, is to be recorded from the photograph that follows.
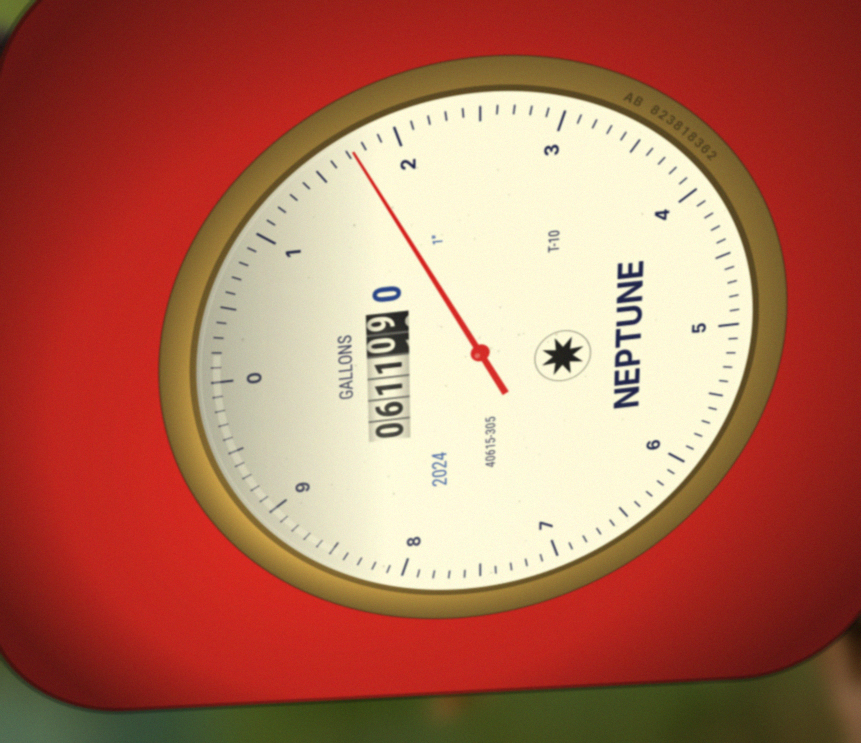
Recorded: 611091.7 gal
